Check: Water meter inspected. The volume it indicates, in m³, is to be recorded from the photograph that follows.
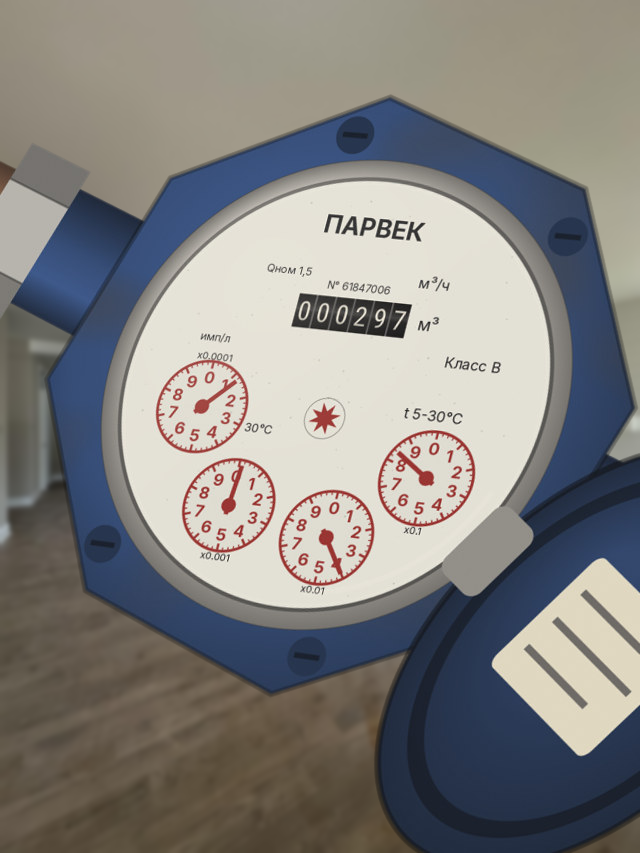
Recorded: 297.8401 m³
